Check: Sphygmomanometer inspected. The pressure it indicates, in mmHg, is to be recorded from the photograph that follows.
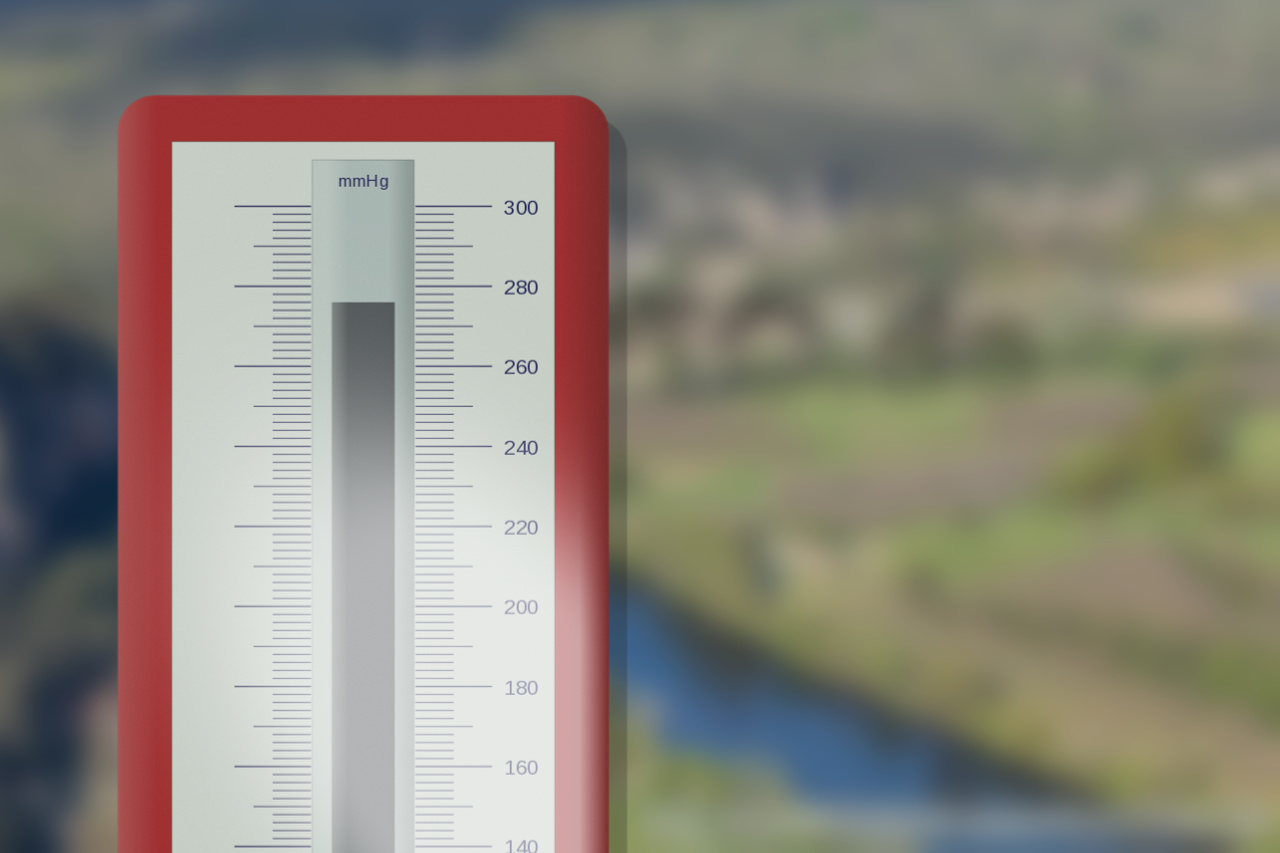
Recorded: 276 mmHg
